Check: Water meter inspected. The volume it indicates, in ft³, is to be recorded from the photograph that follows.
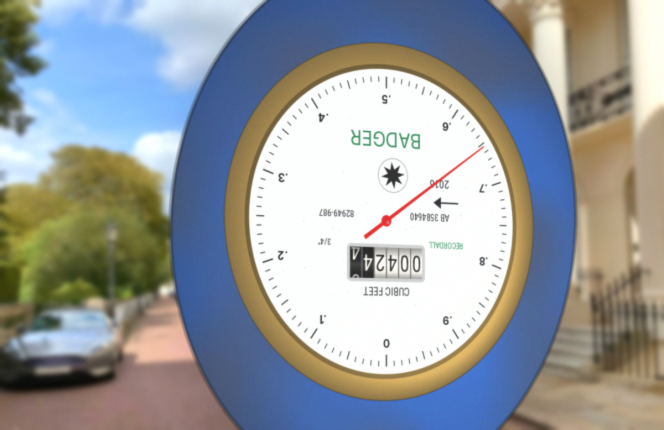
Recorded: 4243.65 ft³
